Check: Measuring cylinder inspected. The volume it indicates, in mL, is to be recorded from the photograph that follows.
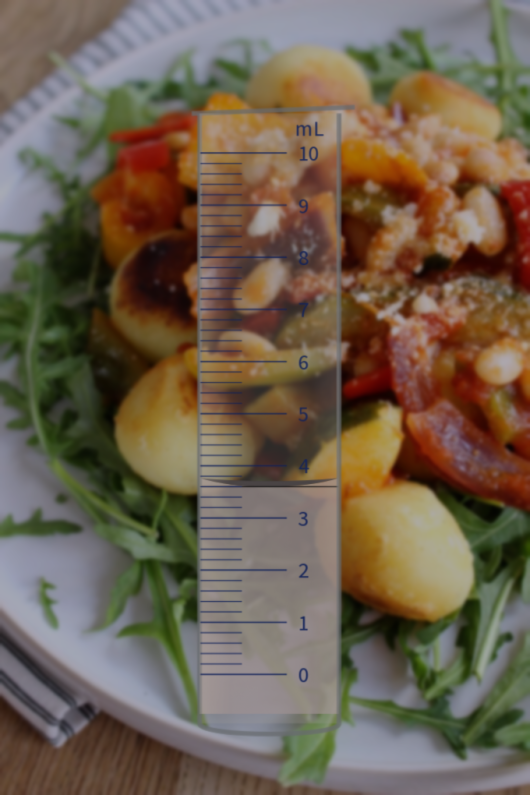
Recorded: 3.6 mL
